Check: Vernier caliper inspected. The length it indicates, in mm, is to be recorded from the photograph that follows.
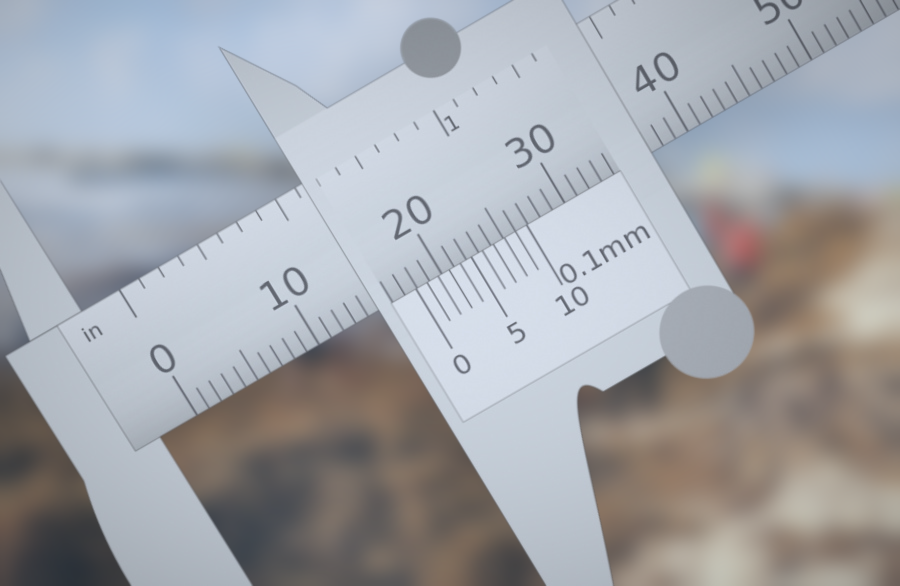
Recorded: 17.9 mm
